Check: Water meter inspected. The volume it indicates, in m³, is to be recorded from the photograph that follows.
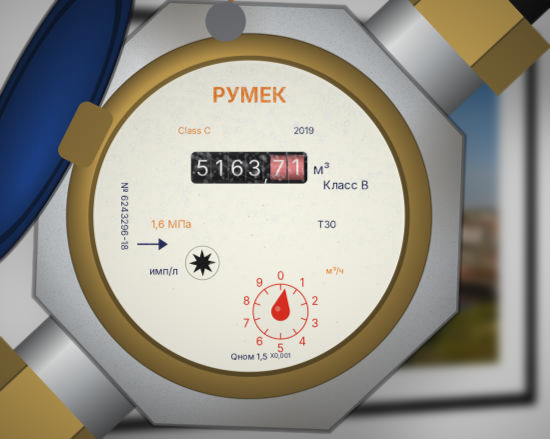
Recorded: 5163.710 m³
